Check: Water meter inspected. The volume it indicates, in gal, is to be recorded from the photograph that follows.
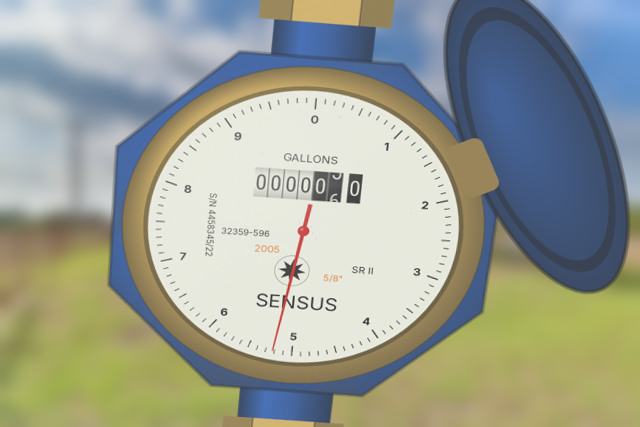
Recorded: 55.2 gal
